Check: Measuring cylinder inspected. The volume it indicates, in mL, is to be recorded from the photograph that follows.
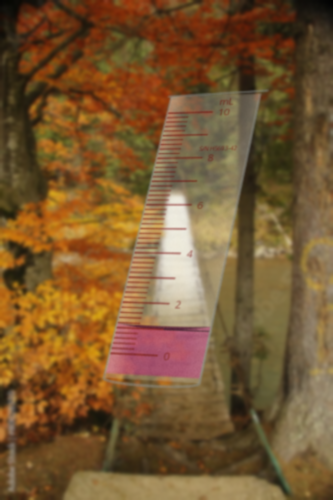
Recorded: 1 mL
